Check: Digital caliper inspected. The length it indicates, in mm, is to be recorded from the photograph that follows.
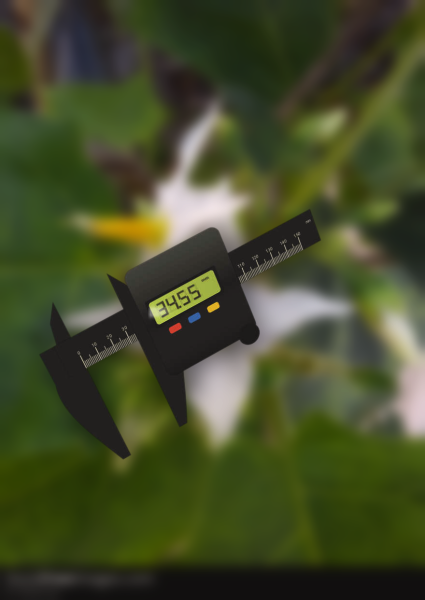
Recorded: 34.55 mm
